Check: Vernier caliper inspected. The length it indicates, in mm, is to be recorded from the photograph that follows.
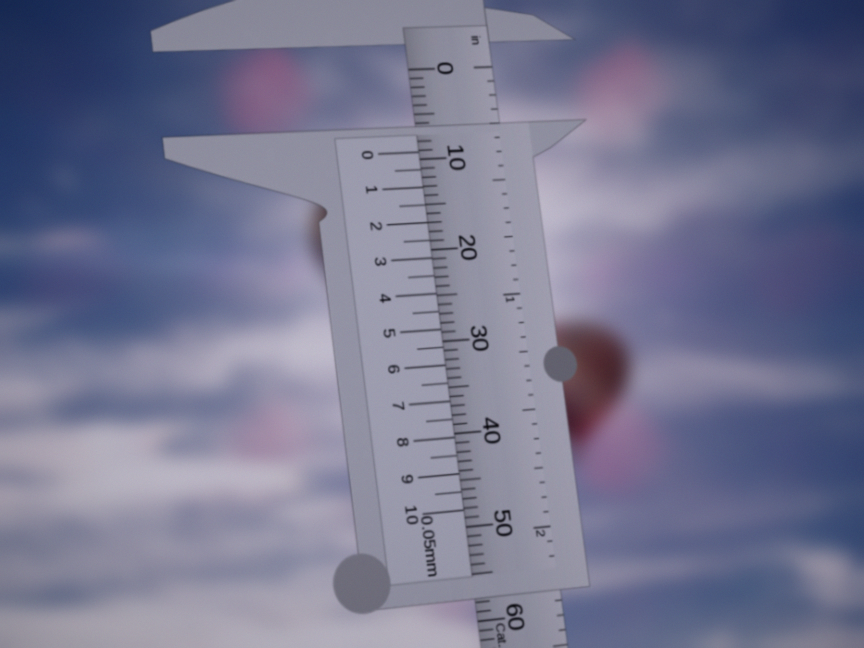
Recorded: 9.2 mm
